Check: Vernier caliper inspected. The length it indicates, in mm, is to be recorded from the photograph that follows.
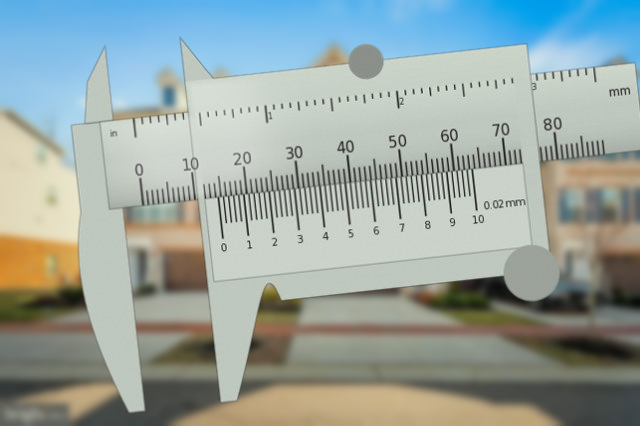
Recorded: 14.5 mm
